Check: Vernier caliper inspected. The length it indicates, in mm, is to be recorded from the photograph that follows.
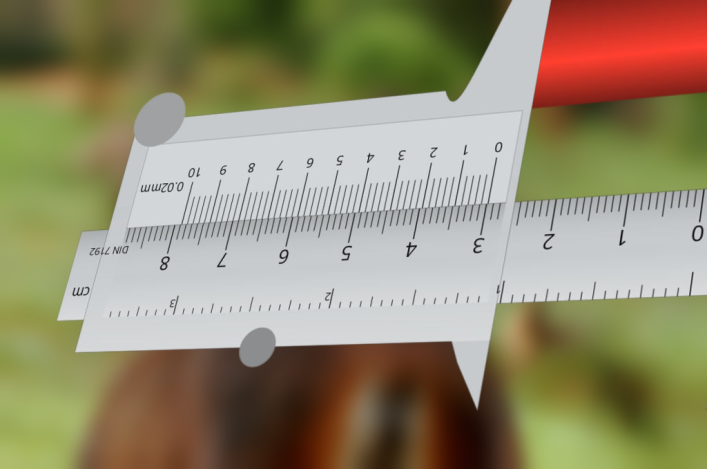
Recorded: 29.8 mm
